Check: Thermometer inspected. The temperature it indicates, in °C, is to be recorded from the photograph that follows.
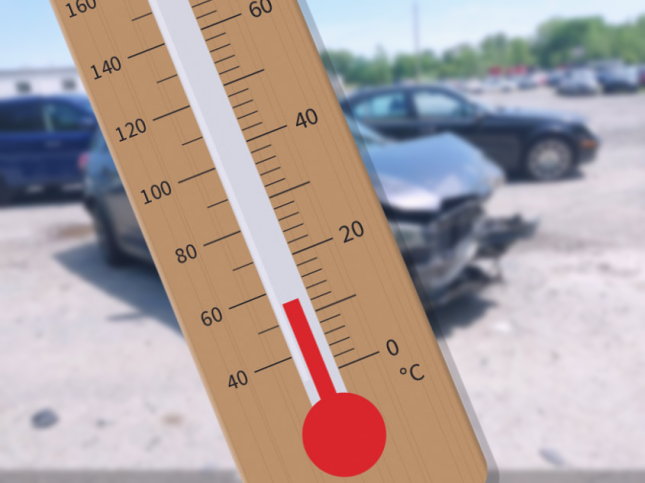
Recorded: 13 °C
